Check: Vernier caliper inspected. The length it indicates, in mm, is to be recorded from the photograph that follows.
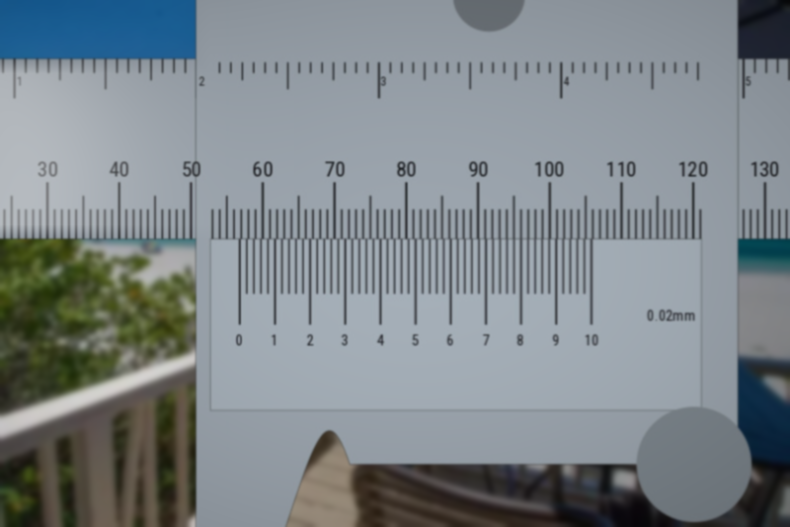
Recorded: 56.8 mm
